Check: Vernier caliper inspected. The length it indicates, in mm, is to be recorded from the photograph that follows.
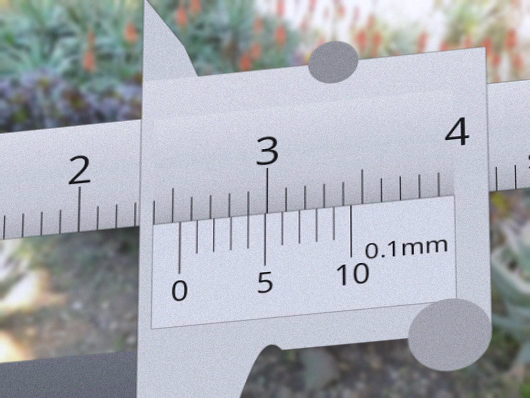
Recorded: 25.4 mm
